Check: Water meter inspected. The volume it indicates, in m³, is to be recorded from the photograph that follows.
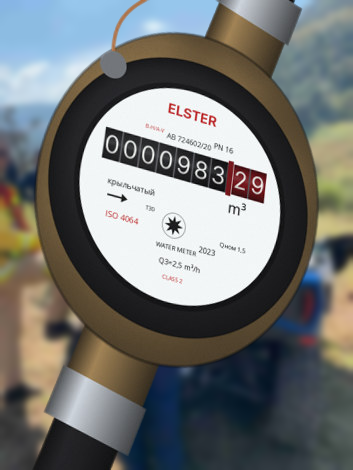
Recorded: 983.29 m³
